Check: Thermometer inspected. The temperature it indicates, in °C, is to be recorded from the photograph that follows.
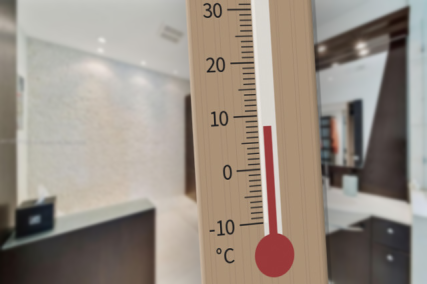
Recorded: 8 °C
